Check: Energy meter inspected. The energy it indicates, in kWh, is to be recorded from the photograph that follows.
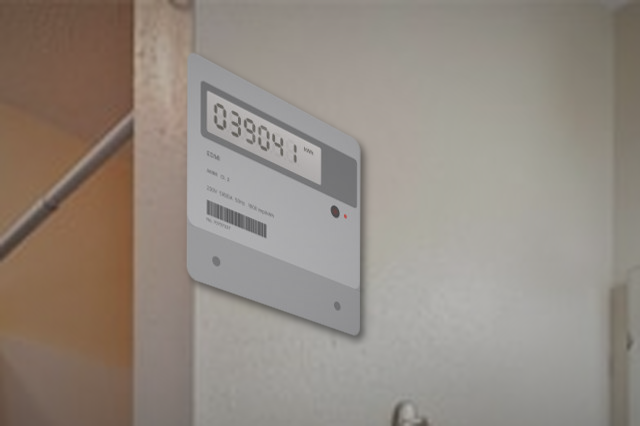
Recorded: 39041 kWh
